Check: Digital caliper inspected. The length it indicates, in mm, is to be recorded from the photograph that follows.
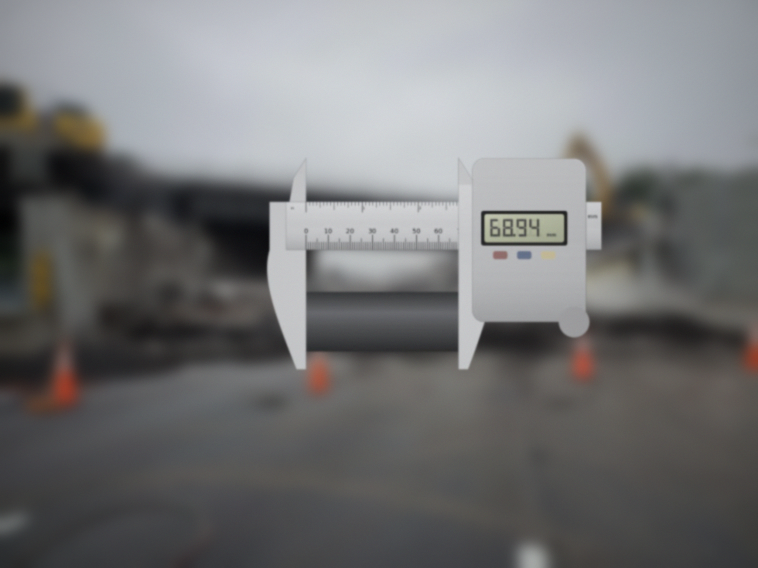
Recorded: 68.94 mm
